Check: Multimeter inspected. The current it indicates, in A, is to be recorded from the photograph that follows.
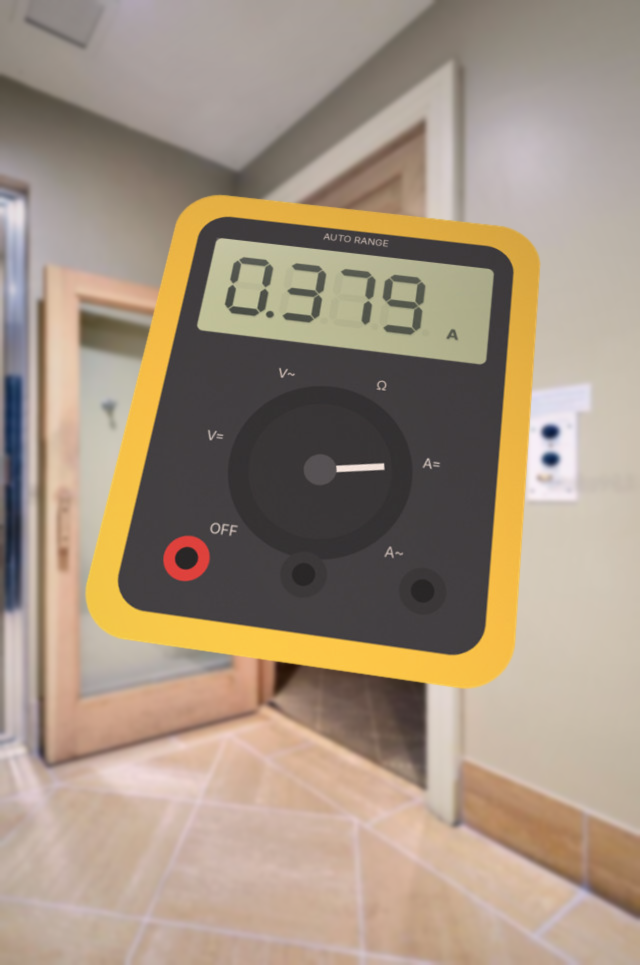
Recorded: 0.379 A
